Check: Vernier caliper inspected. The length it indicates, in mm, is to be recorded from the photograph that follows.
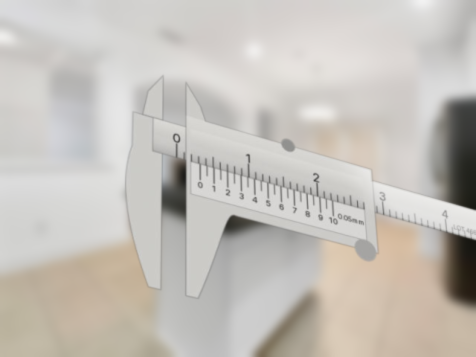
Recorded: 3.2 mm
